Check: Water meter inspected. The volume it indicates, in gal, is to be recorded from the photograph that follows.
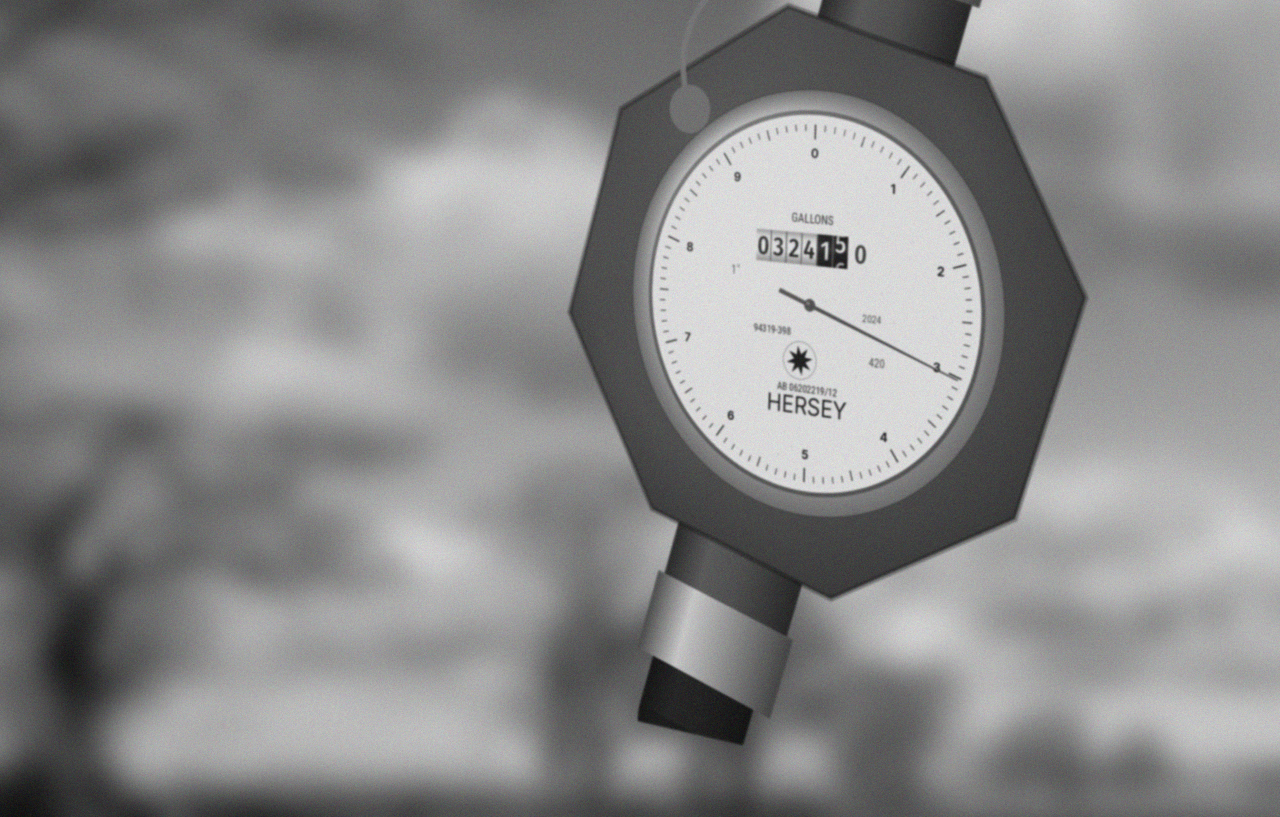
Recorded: 324153.0 gal
